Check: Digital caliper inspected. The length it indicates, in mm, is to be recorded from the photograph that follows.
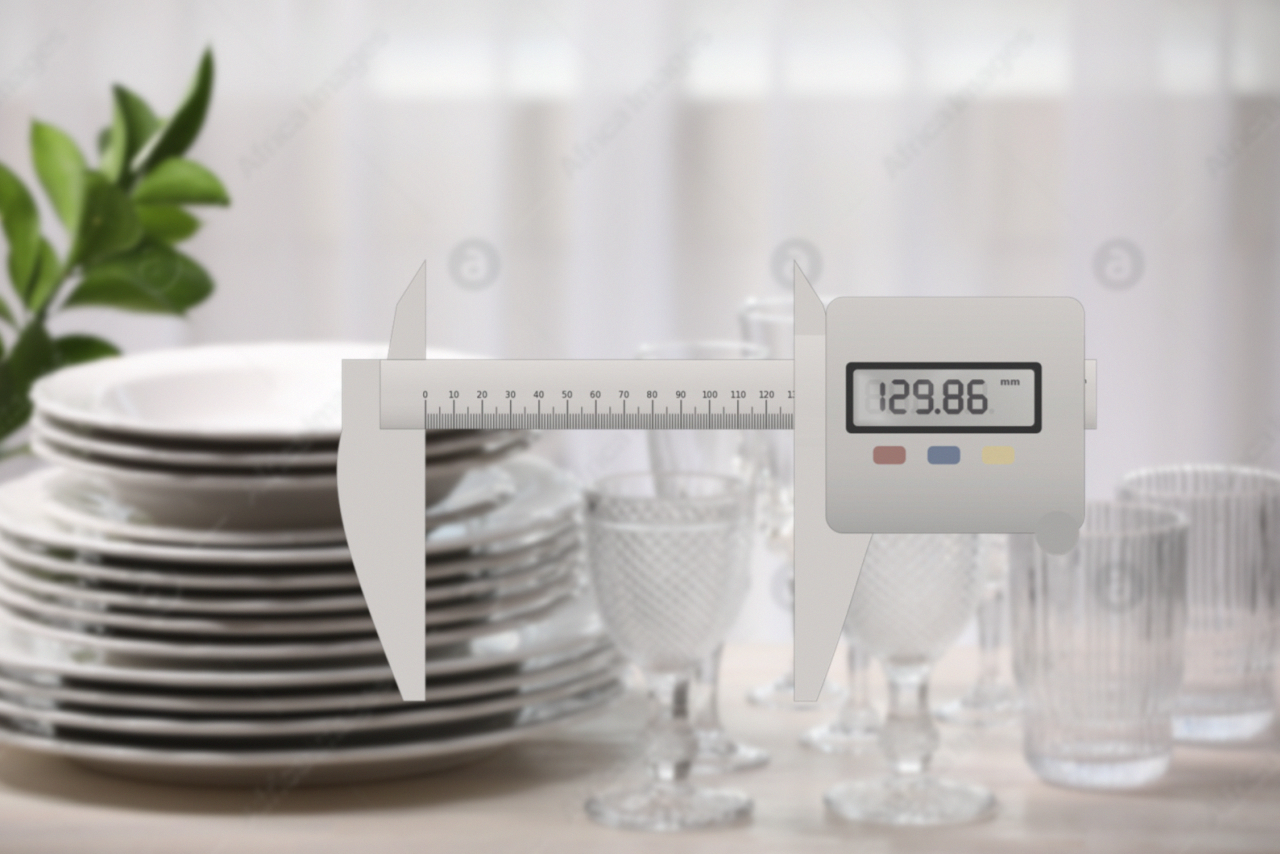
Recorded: 129.86 mm
